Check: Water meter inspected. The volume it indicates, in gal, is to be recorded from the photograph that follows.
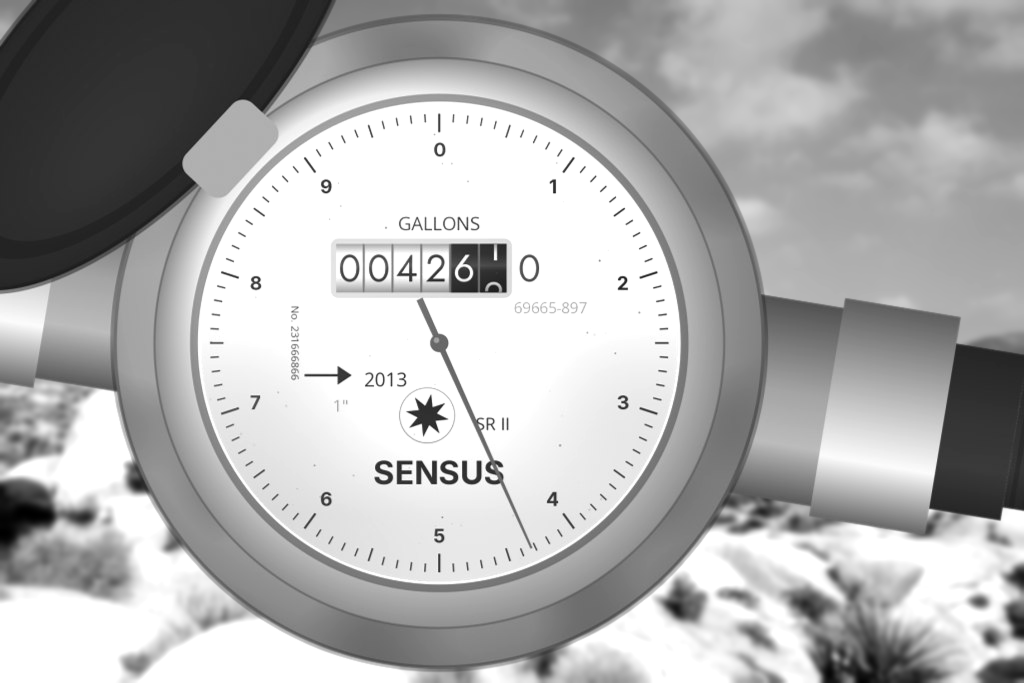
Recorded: 42614.3 gal
